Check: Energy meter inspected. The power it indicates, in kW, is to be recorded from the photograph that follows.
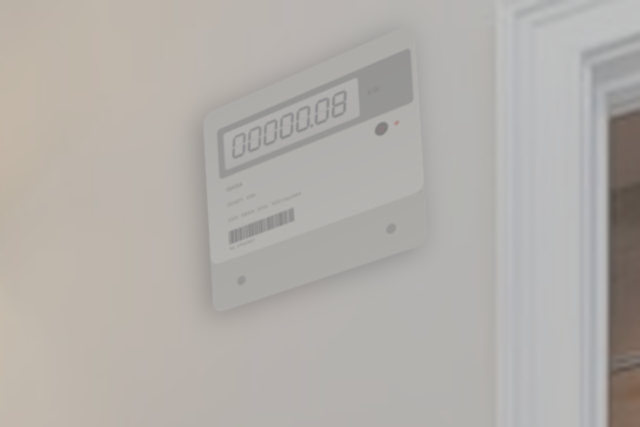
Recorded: 0.08 kW
